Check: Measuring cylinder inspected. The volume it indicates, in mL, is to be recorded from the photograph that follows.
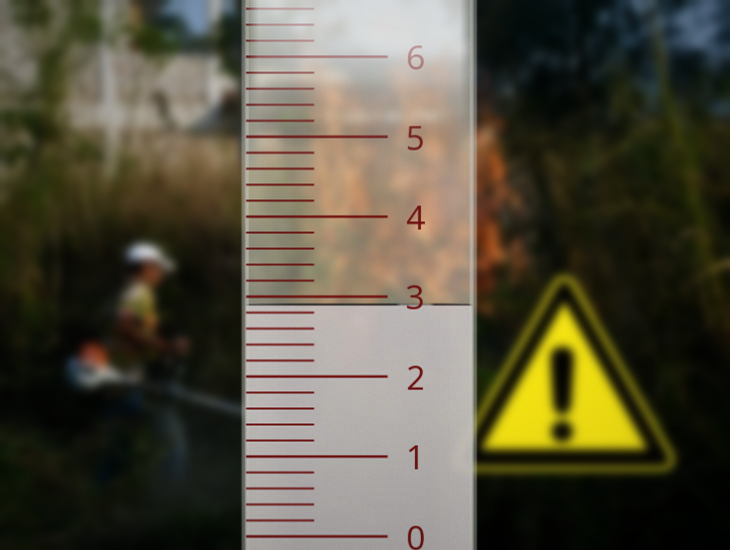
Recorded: 2.9 mL
